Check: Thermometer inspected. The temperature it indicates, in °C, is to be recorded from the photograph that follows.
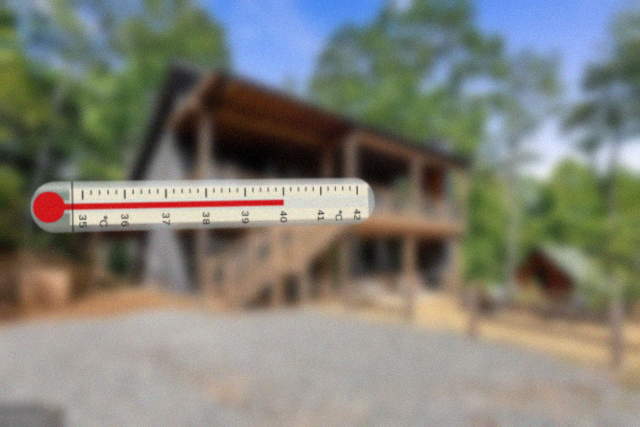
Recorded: 40 °C
